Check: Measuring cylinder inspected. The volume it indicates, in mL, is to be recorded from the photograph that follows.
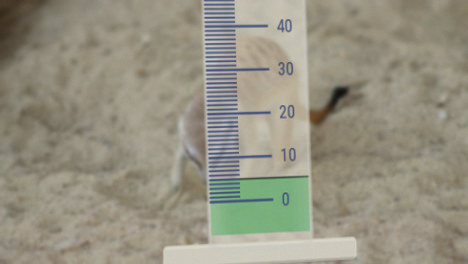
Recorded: 5 mL
